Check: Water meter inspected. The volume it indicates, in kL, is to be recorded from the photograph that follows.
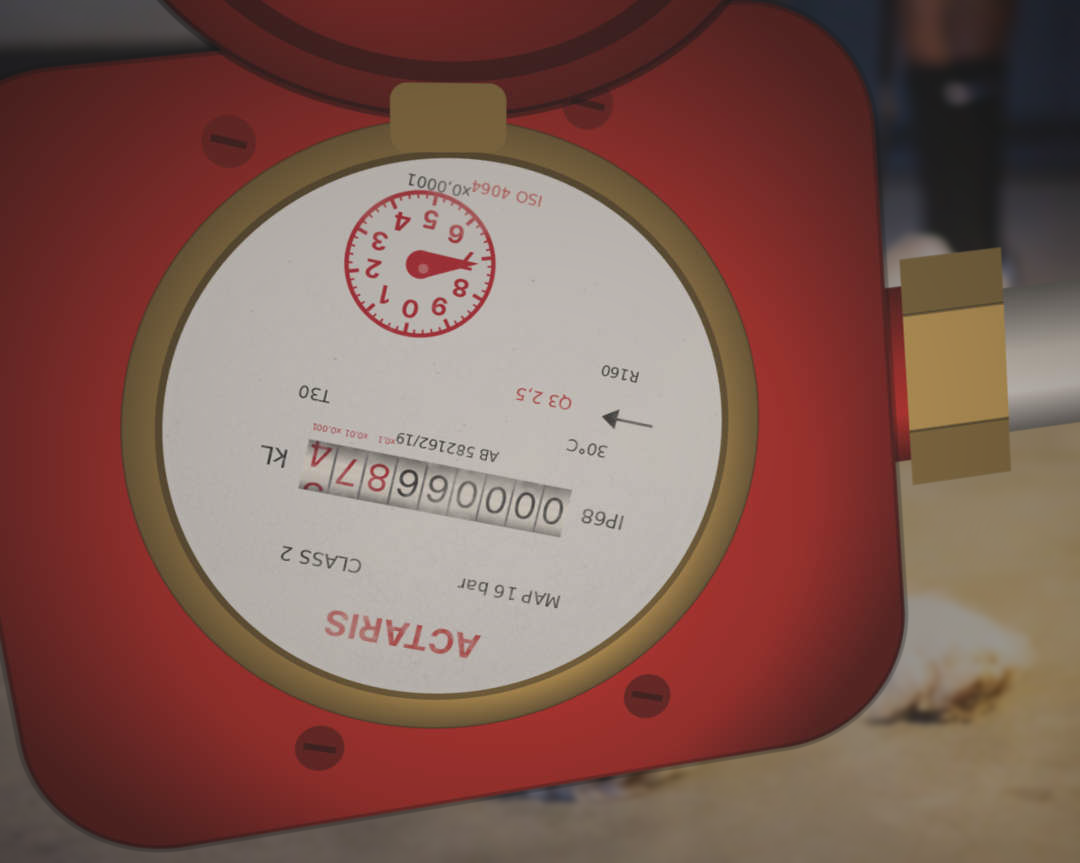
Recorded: 66.8737 kL
